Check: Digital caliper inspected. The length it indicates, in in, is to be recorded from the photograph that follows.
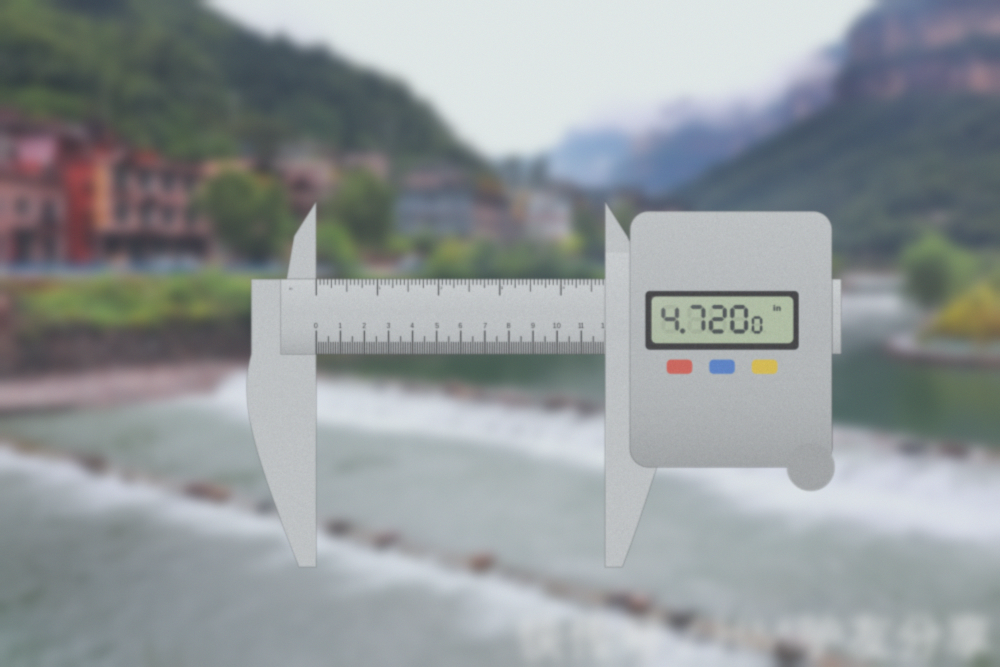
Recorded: 4.7200 in
